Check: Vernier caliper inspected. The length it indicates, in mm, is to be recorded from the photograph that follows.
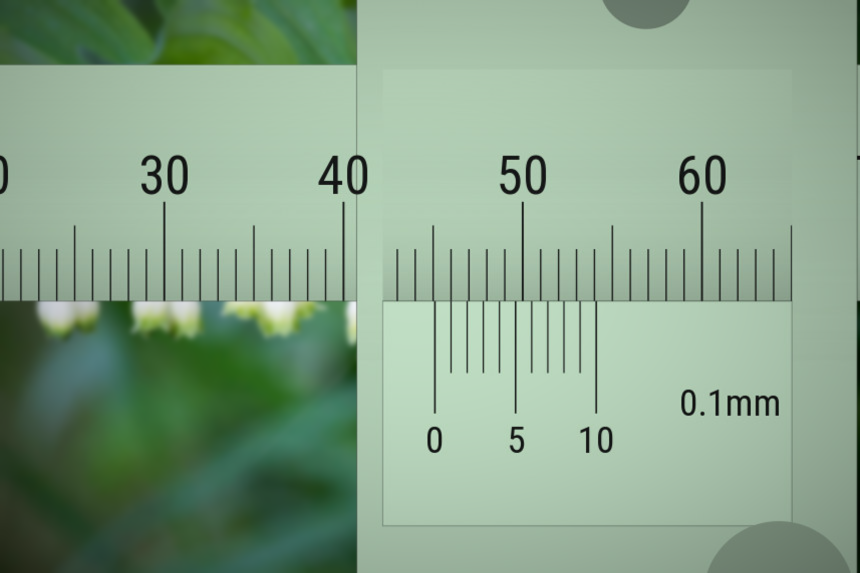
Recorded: 45.1 mm
